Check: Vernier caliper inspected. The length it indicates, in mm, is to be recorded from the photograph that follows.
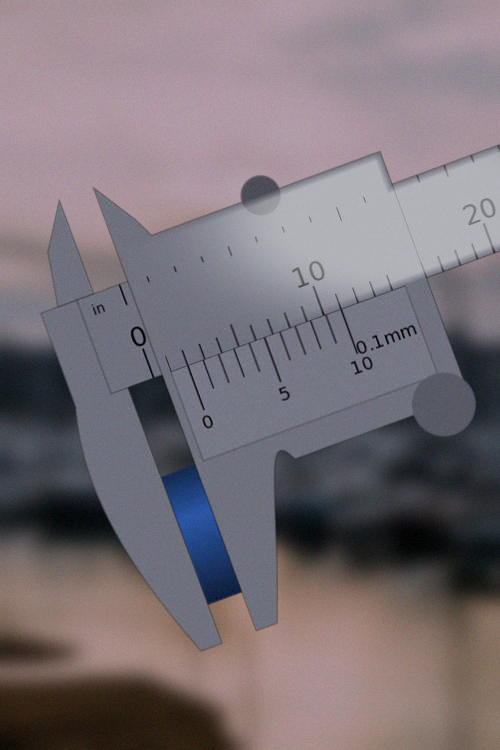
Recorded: 2.0 mm
